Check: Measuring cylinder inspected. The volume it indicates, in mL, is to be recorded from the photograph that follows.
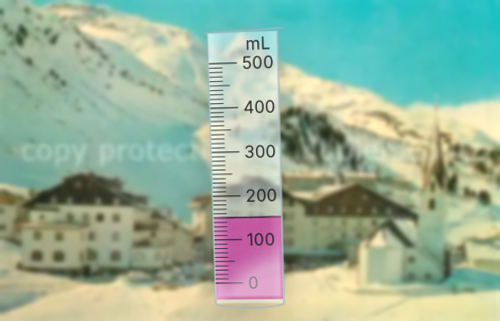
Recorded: 150 mL
